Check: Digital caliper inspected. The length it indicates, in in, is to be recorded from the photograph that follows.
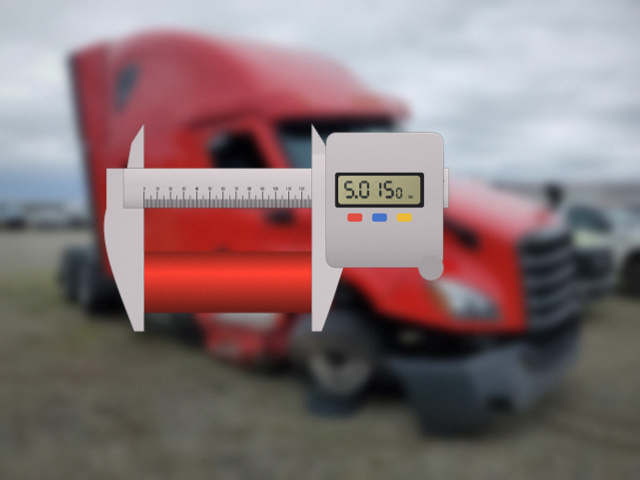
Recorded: 5.0150 in
